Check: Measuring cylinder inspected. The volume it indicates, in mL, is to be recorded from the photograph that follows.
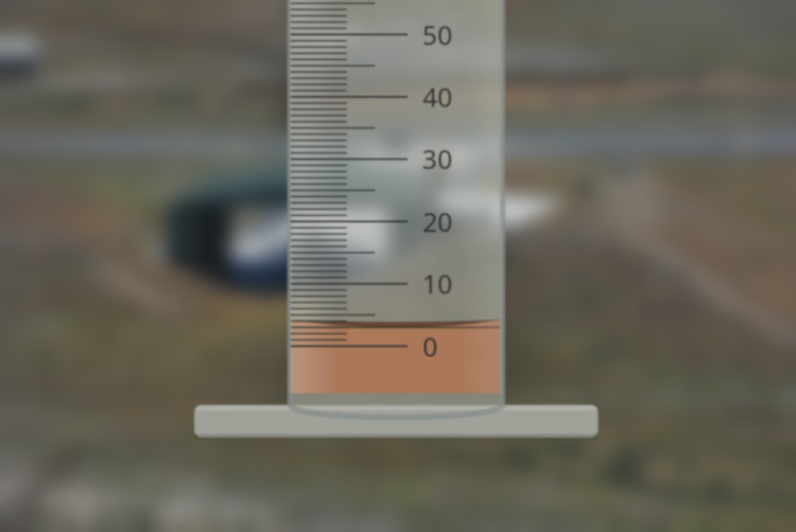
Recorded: 3 mL
